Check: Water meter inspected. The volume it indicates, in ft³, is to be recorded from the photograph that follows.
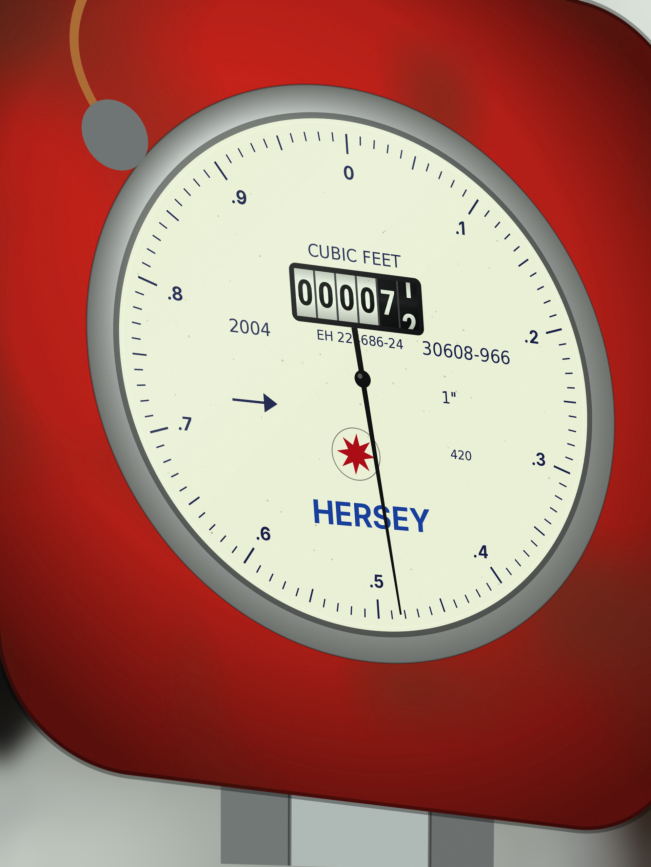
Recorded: 71.48 ft³
